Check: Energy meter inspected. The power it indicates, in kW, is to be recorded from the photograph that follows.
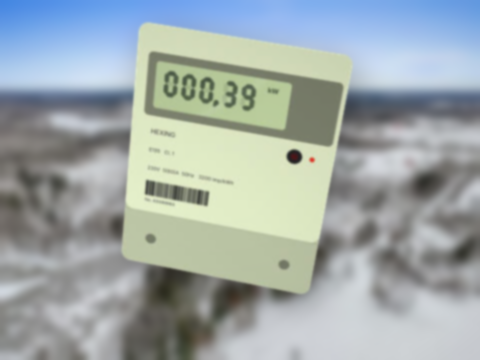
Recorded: 0.39 kW
